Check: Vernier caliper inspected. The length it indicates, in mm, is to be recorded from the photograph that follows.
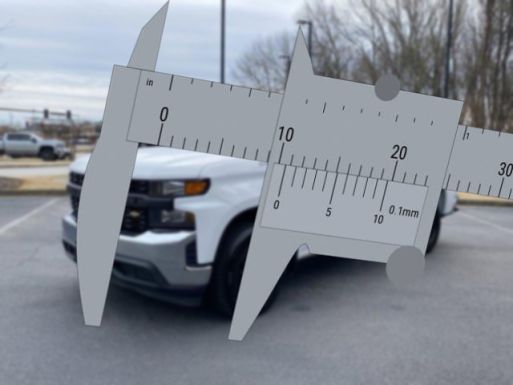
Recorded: 10.6 mm
